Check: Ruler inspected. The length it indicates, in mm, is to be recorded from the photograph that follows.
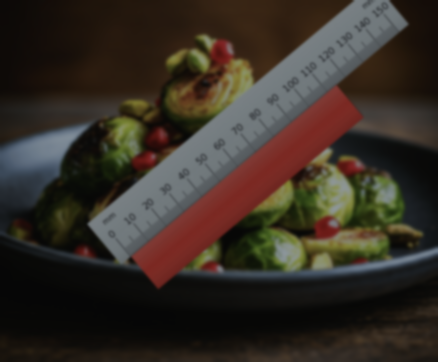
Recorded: 115 mm
